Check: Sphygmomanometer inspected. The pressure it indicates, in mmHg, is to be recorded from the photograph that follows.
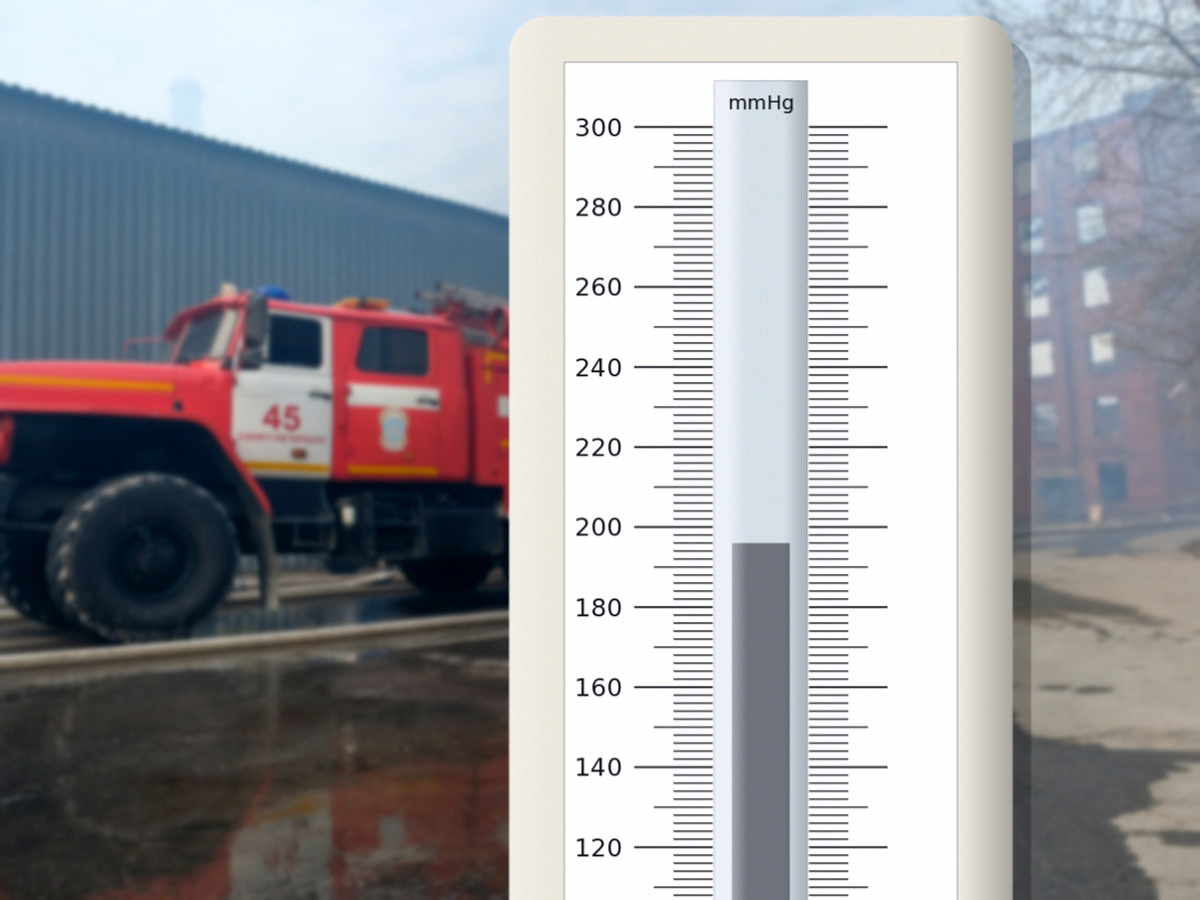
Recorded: 196 mmHg
